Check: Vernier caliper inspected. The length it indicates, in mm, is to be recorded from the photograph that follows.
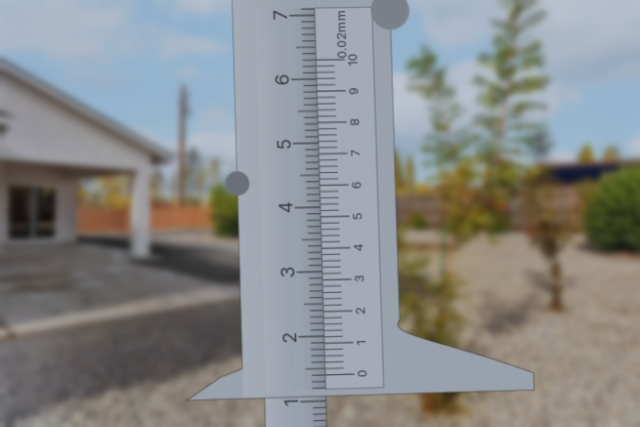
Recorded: 14.0 mm
